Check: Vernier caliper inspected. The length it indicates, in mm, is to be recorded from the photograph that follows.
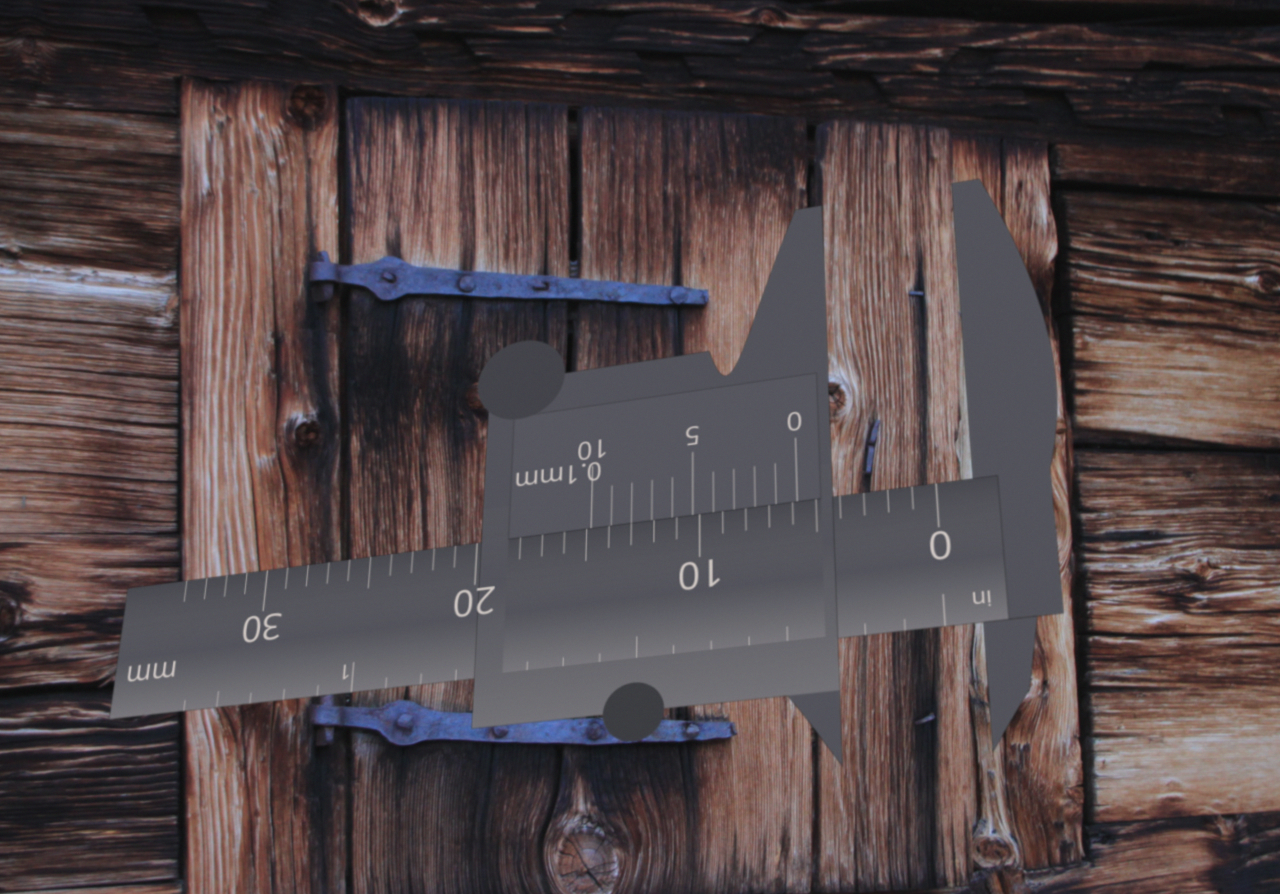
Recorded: 5.8 mm
